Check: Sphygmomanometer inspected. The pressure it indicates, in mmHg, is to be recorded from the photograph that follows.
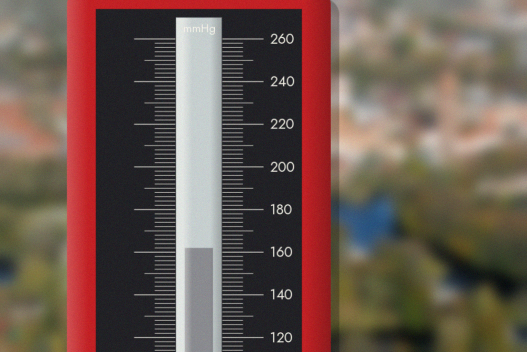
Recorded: 162 mmHg
